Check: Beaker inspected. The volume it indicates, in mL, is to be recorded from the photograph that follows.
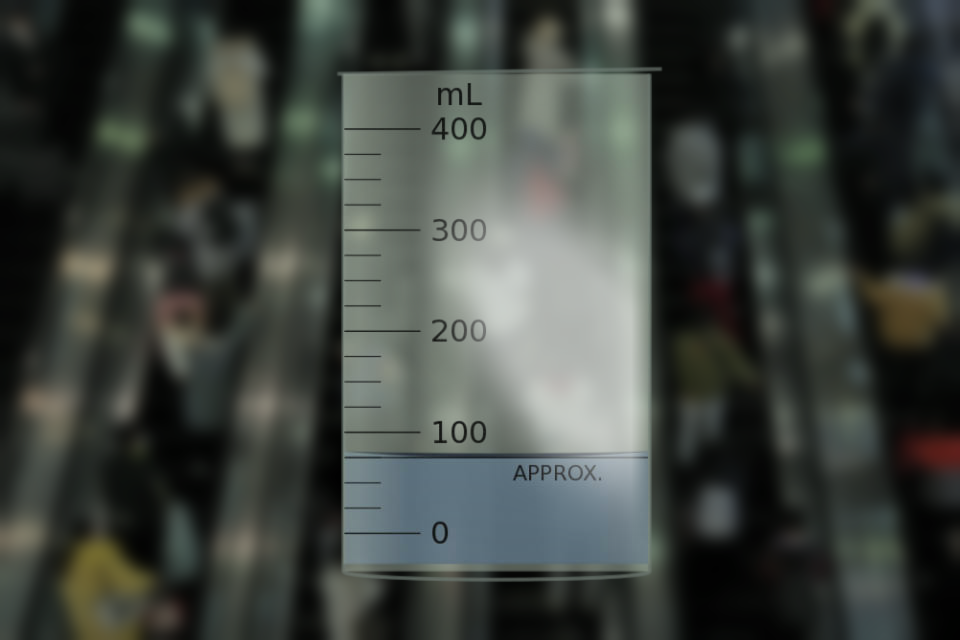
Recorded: 75 mL
